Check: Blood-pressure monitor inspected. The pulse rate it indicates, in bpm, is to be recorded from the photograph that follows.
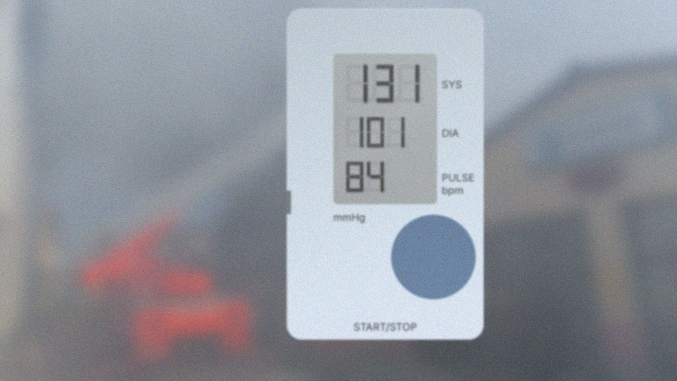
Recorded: 84 bpm
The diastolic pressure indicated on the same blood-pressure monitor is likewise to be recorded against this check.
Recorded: 101 mmHg
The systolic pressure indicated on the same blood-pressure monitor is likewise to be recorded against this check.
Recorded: 131 mmHg
